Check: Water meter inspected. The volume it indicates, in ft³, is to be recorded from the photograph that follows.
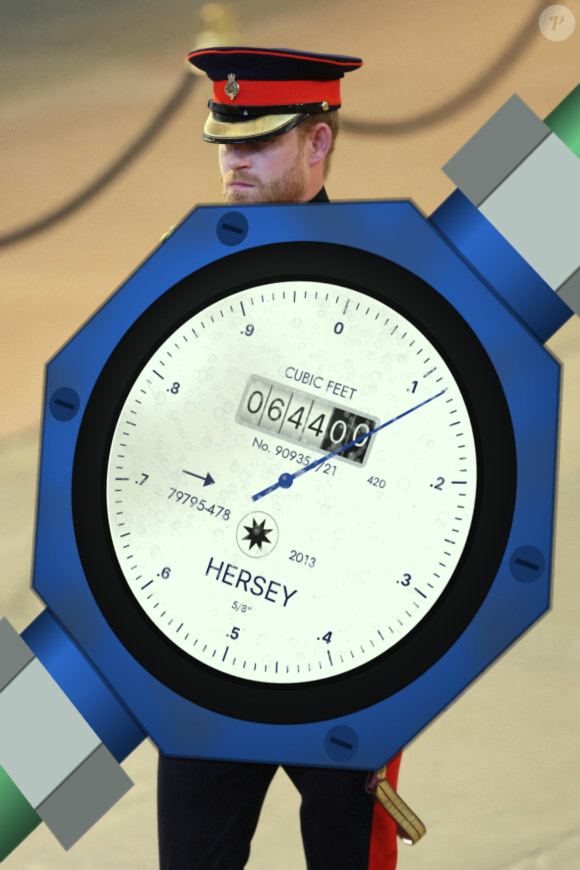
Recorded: 64400.12 ft³
